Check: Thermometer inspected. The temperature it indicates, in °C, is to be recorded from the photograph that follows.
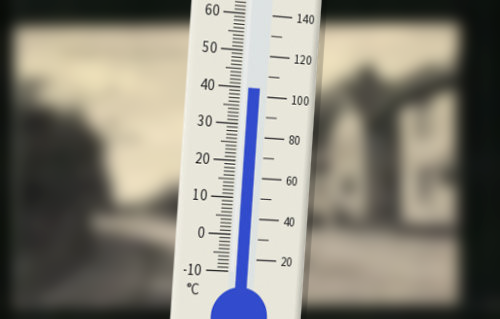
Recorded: 40 °C
